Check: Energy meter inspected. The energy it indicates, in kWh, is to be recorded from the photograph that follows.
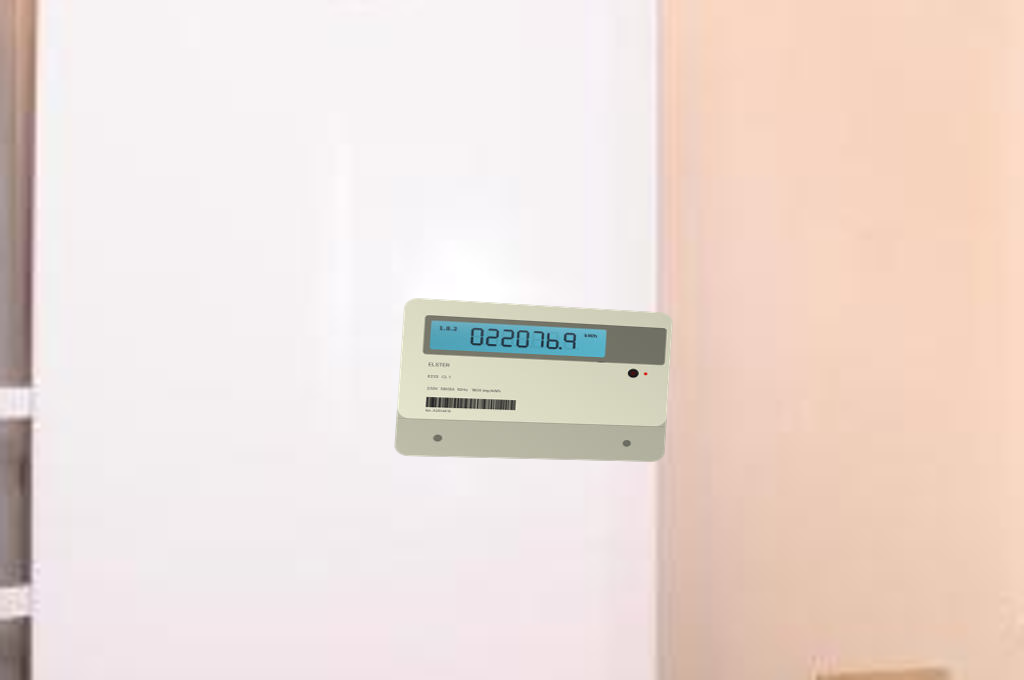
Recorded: 22076.9 kWh
